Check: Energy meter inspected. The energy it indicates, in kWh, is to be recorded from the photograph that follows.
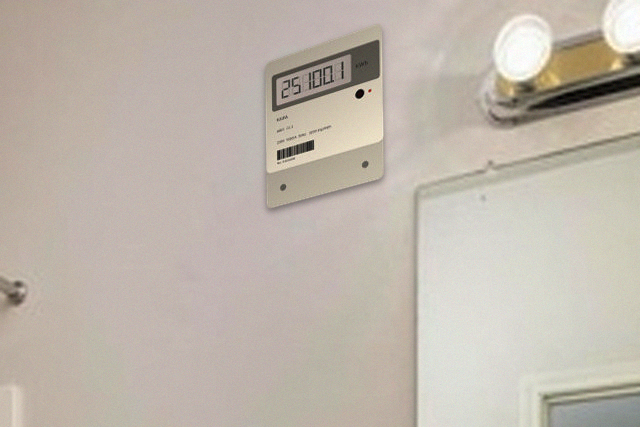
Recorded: 25100.1 kWh
